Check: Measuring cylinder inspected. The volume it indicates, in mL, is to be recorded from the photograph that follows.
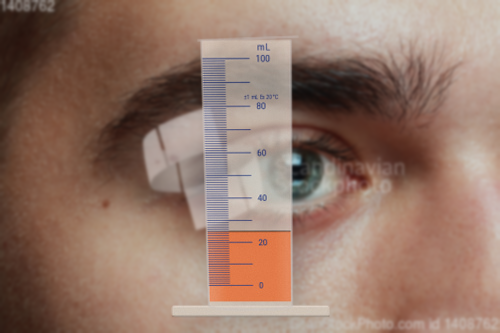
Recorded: 25 mL
